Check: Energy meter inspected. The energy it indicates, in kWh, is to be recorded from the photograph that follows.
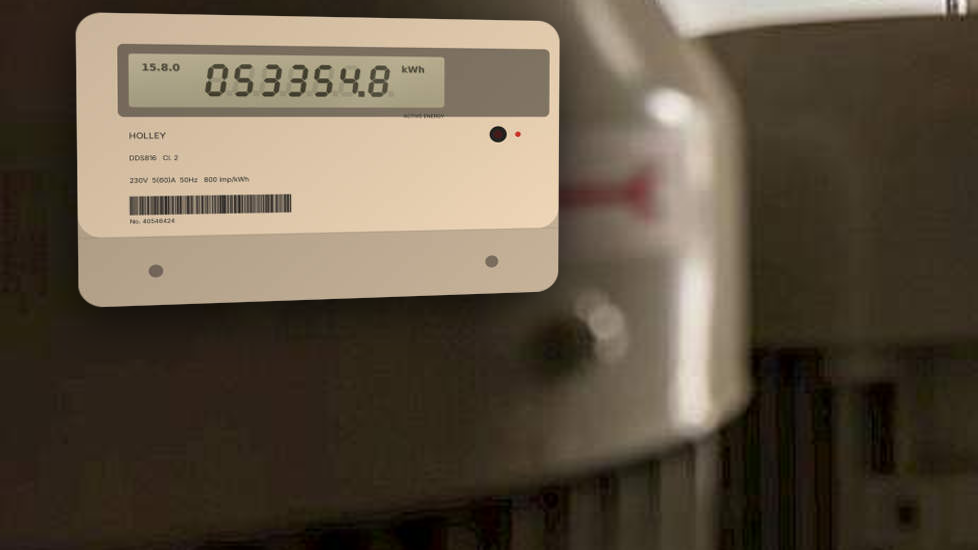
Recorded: 53354.8 kWh
